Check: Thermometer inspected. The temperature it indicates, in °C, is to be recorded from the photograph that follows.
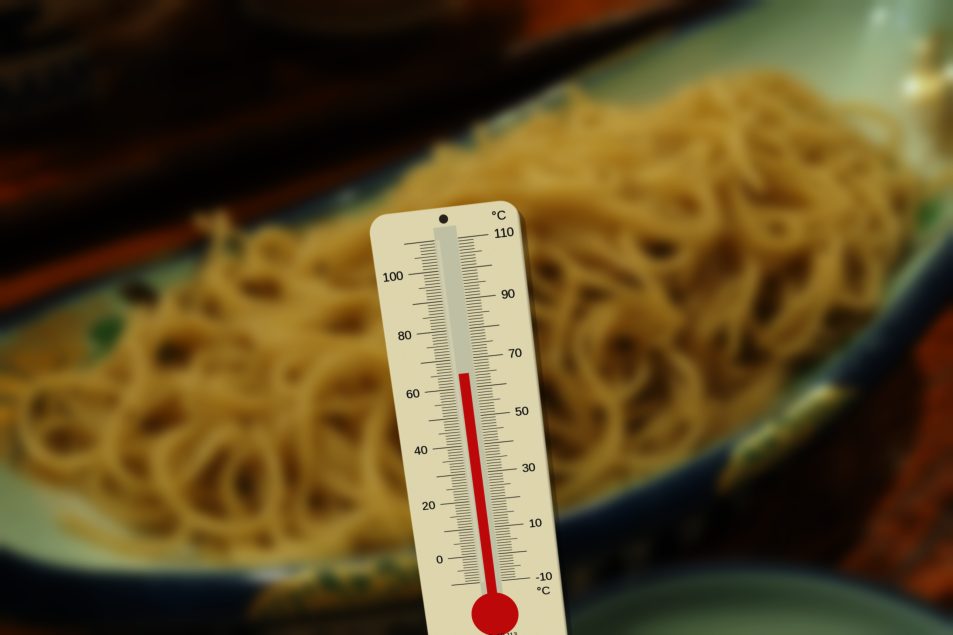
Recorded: 65 °C
